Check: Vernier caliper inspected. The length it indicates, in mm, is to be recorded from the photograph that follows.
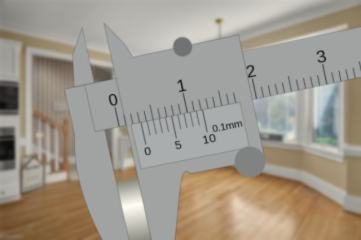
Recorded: 3.2 mm
